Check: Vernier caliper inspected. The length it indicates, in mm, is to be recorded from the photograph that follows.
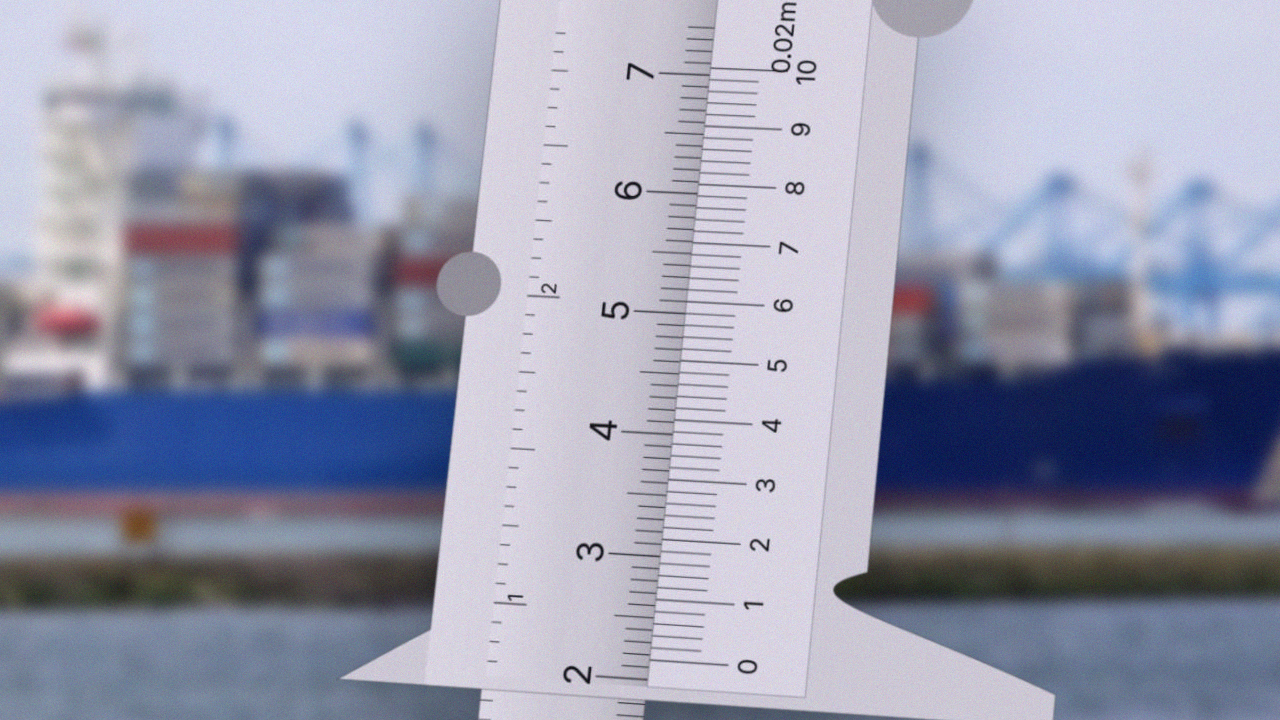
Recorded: 21.6 mm
